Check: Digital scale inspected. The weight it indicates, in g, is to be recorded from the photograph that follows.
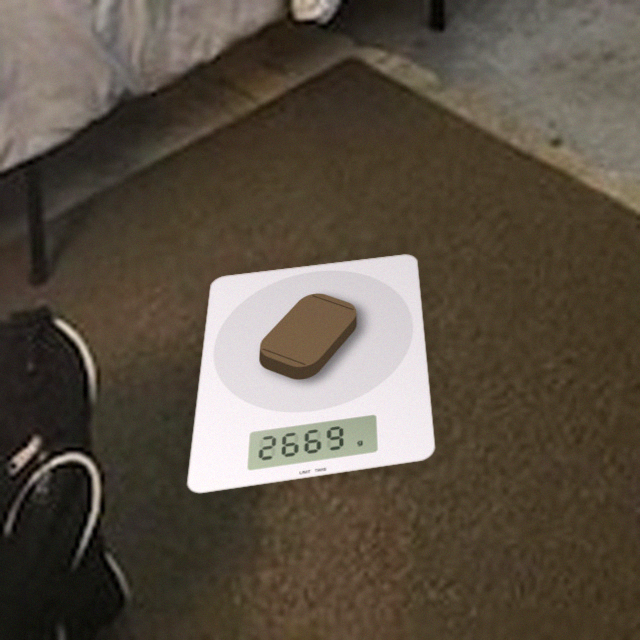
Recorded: 2669 g
